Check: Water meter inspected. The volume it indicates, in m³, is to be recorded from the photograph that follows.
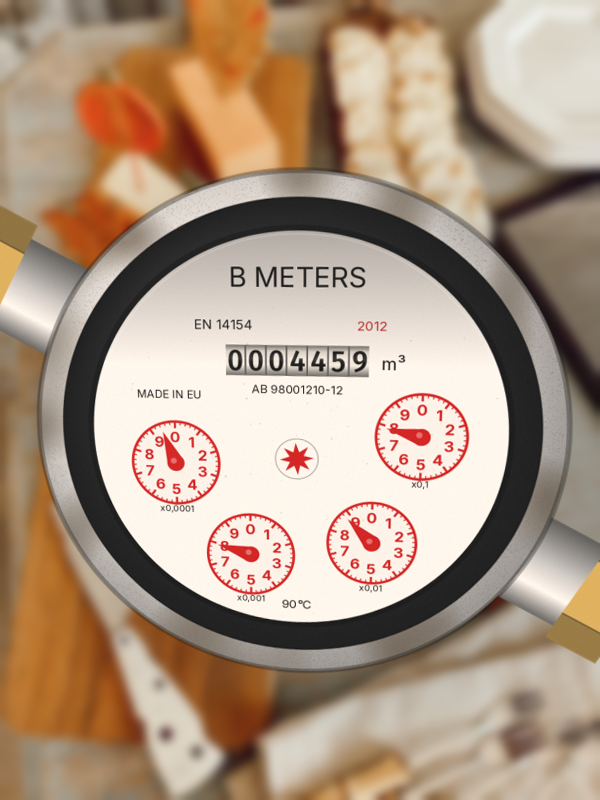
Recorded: 4459.7879 m³
